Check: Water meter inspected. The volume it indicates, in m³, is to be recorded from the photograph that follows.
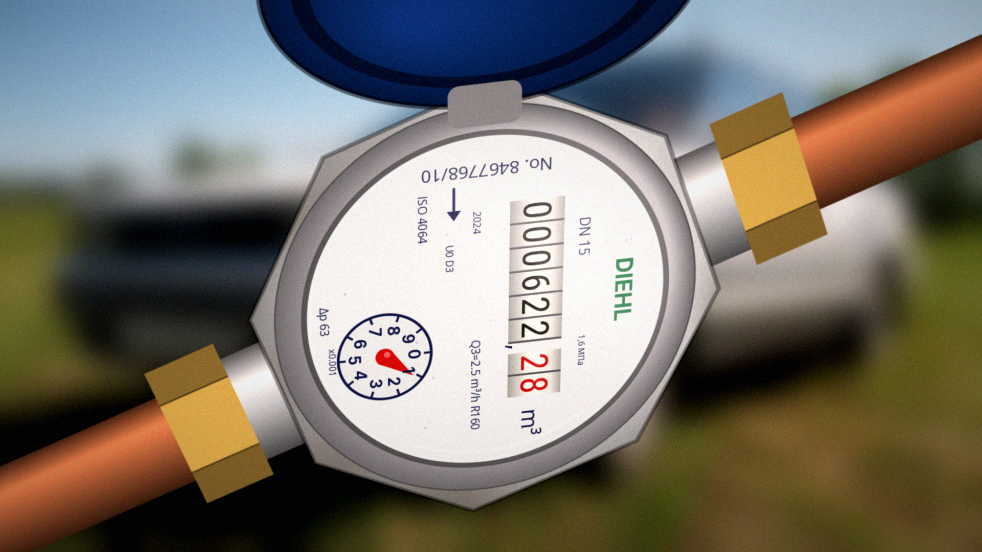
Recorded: 622.281 m³
